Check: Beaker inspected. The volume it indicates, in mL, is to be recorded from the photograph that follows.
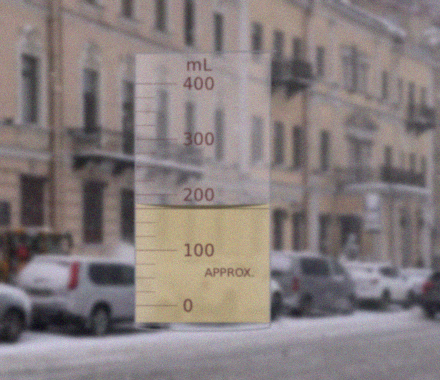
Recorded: 175 mL
